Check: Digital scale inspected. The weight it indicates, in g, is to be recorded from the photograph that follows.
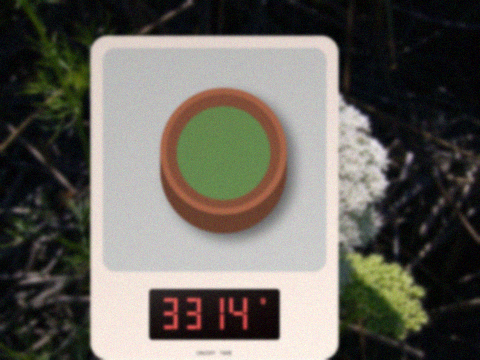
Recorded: 3314 g
